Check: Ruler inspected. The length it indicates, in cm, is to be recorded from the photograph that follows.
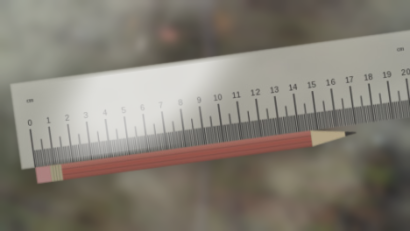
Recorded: 17 cm
